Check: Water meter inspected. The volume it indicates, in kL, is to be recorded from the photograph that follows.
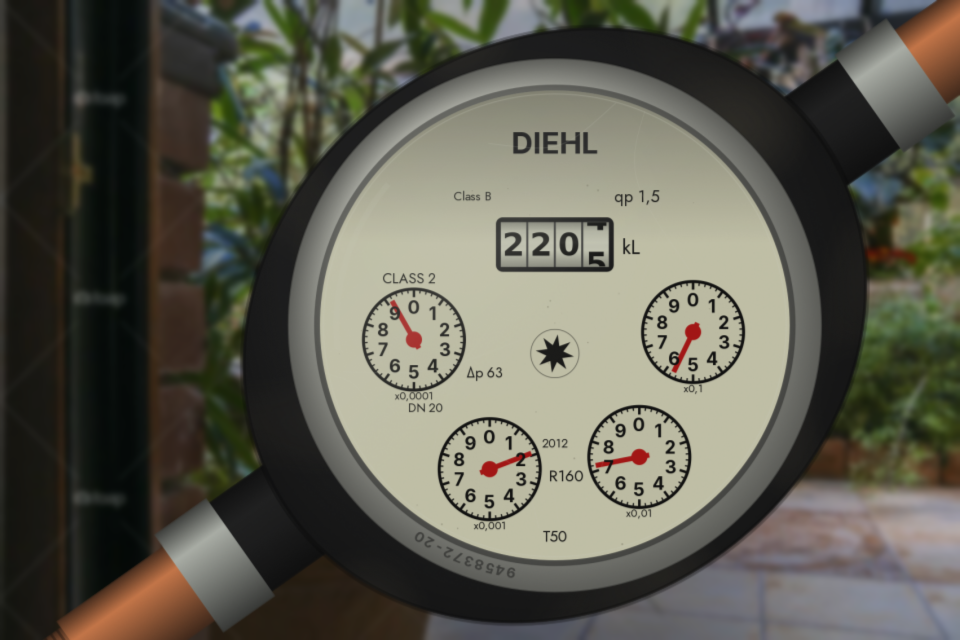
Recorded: 2204.5719 kL
